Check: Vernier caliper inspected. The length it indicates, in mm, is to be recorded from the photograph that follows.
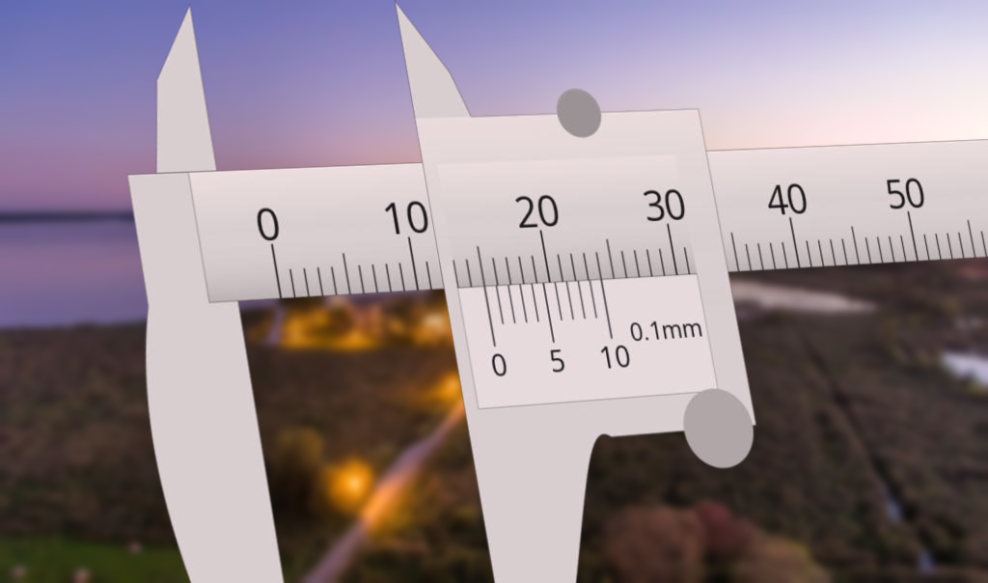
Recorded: 15.0 mm
